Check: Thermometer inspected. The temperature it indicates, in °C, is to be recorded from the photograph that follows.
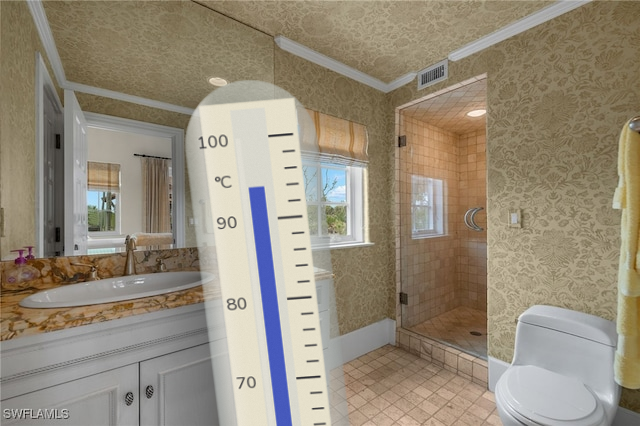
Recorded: 94 °C
